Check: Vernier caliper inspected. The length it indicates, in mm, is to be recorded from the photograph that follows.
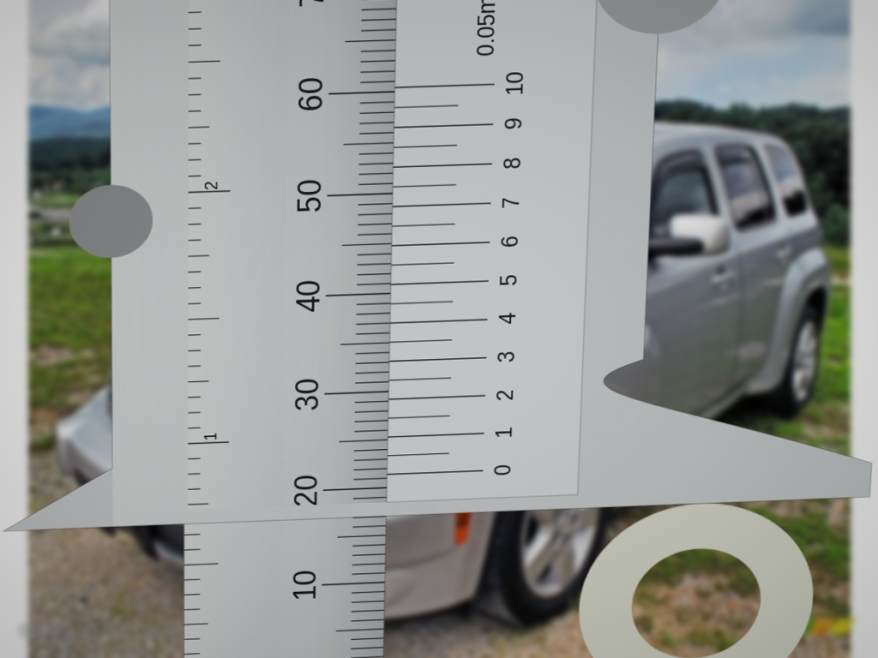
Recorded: 21.4 mm
